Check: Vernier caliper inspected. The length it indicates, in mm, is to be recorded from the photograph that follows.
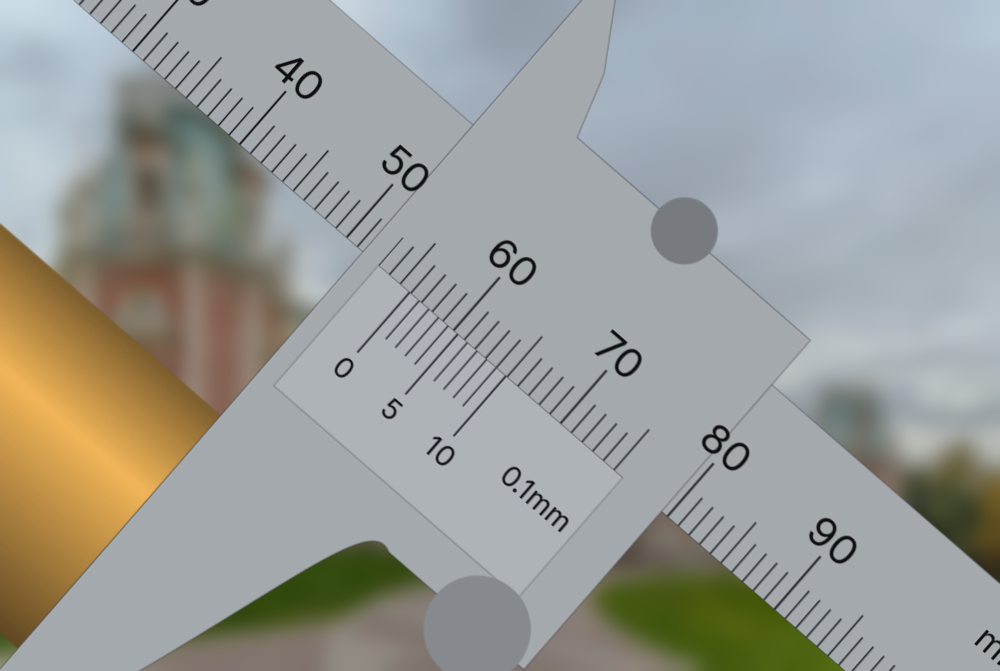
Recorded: 55.9 mm
